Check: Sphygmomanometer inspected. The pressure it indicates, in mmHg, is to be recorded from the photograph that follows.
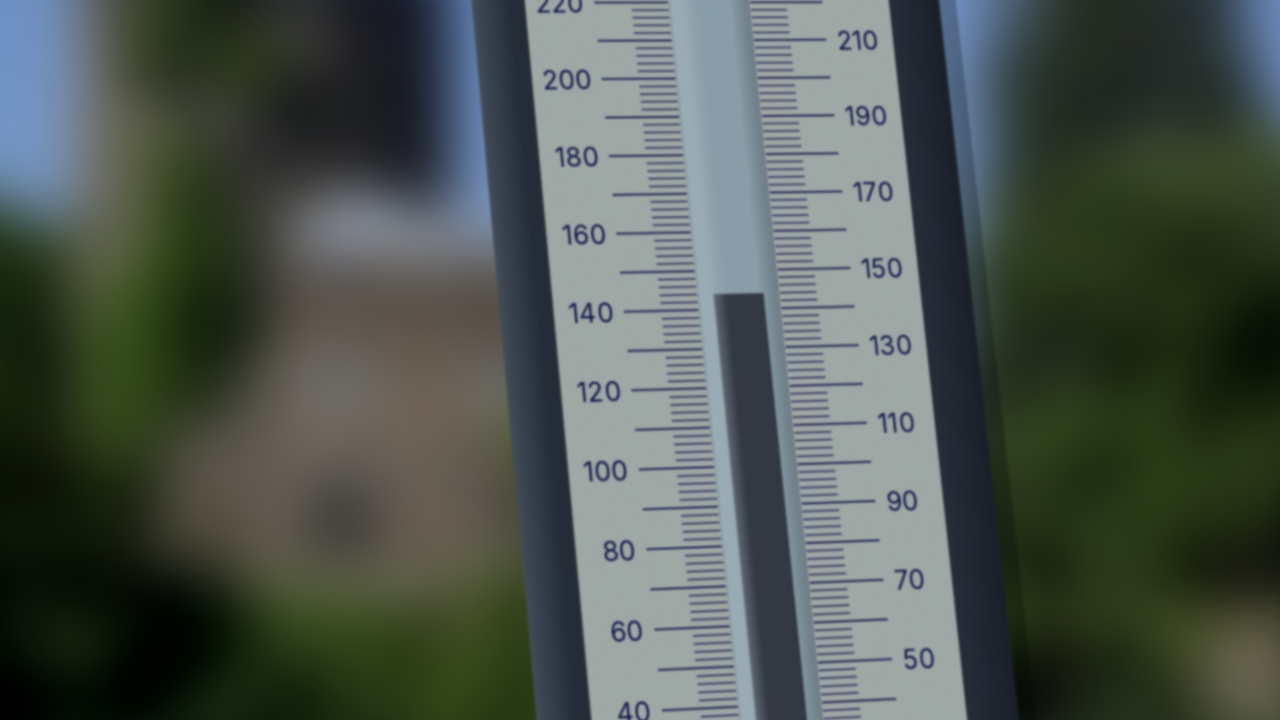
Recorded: 144 mmHg
